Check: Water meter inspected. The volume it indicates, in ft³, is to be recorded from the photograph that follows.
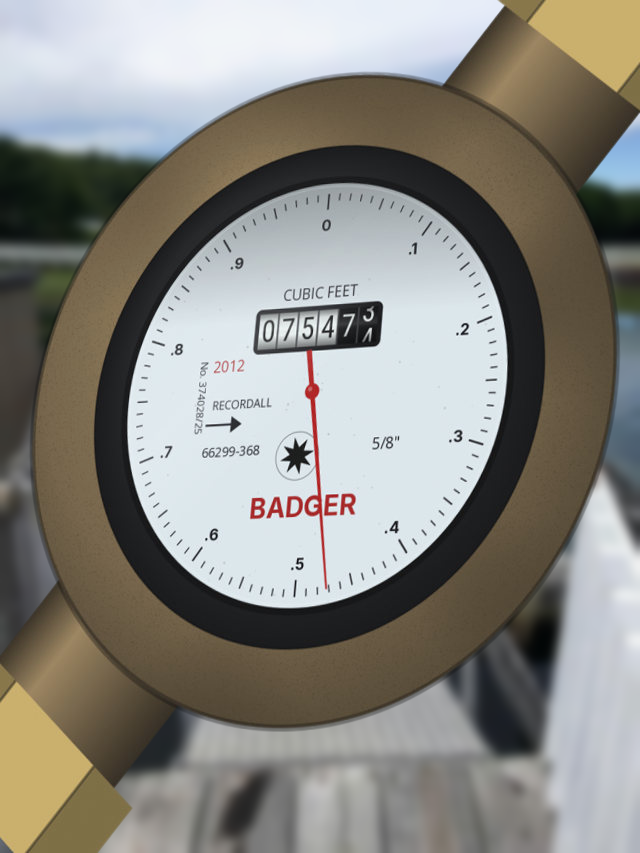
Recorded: 75473.47 ft³
